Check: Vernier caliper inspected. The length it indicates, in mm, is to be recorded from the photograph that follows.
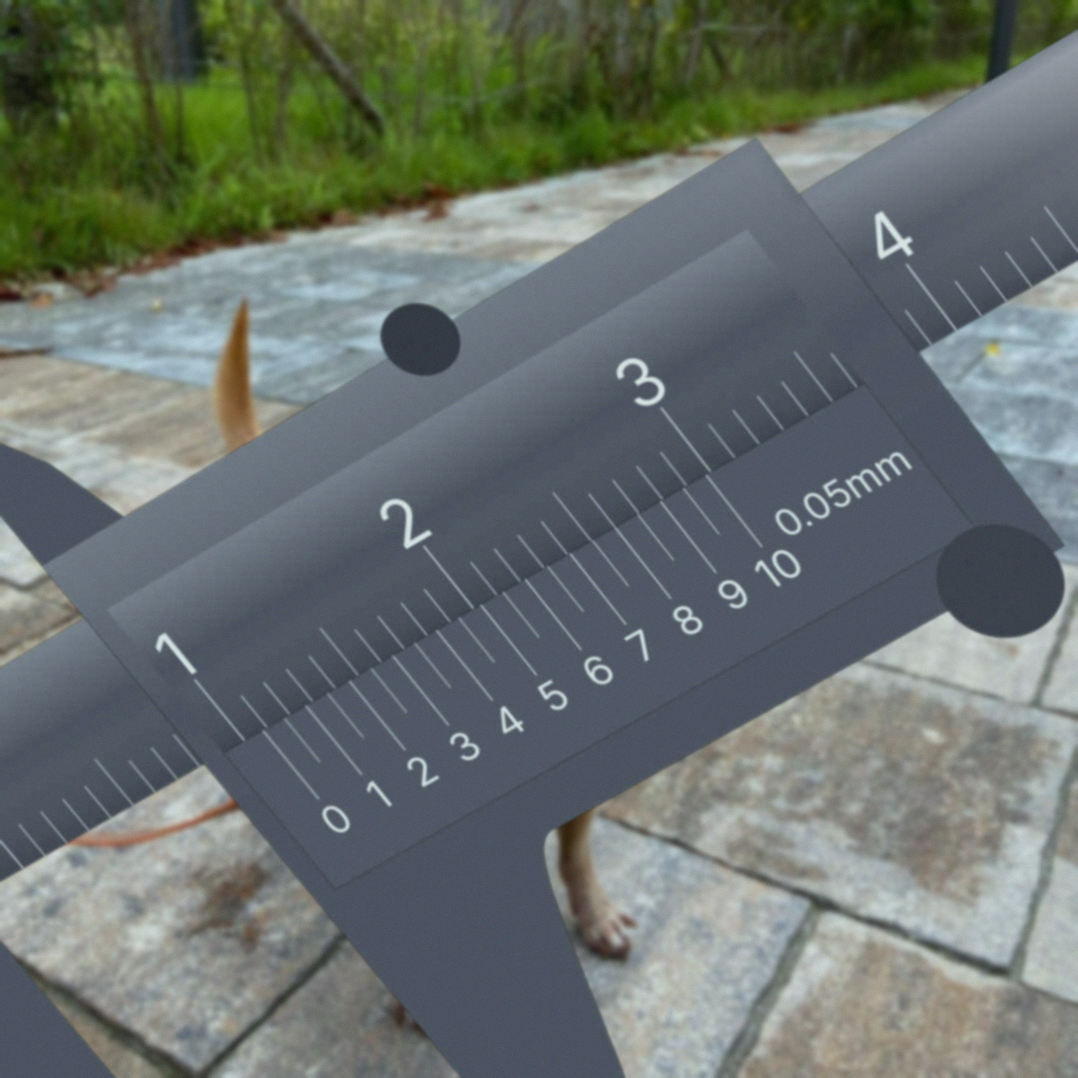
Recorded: 10.8 mm
